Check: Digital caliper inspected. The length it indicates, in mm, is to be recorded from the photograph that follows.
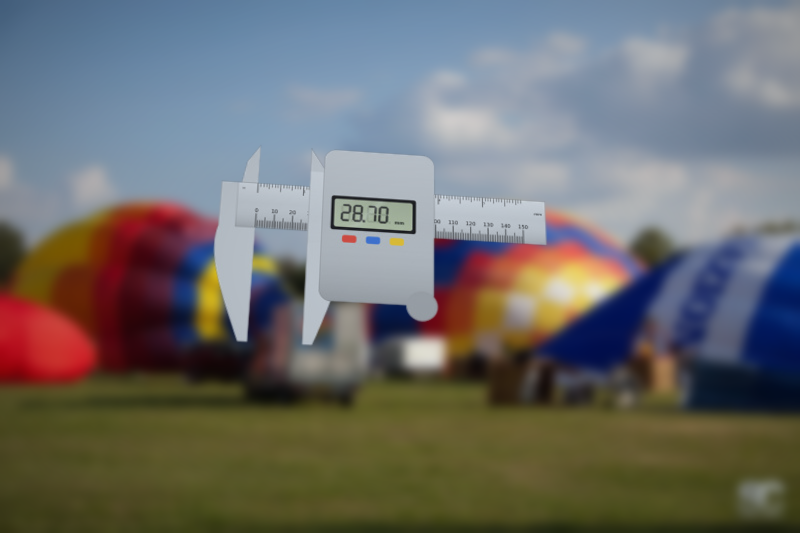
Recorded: 28.70 mm
